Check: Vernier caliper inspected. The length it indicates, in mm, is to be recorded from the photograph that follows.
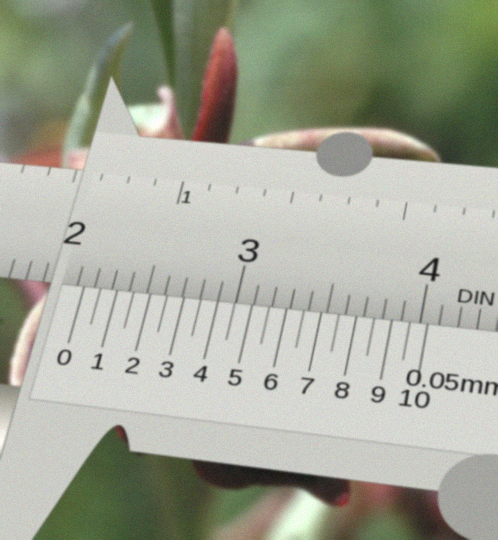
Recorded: 21.4 mm
